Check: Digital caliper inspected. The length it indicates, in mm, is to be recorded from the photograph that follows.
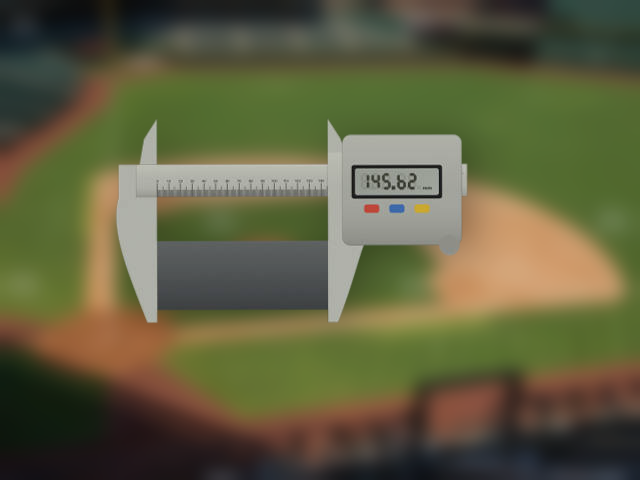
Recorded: 145.62 mm
